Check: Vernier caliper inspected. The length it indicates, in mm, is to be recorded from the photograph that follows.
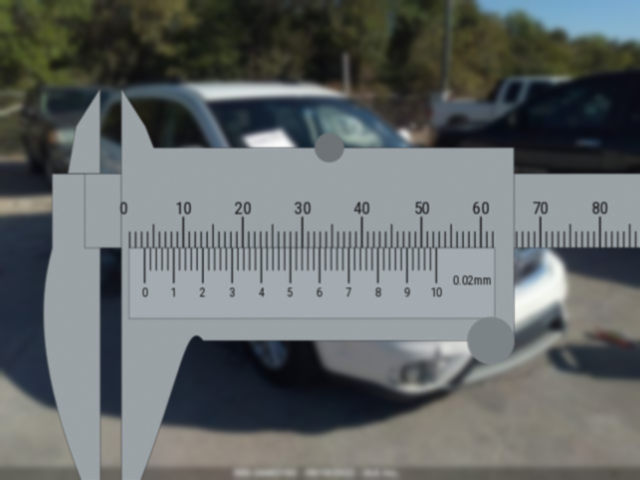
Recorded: 3.5 mm
